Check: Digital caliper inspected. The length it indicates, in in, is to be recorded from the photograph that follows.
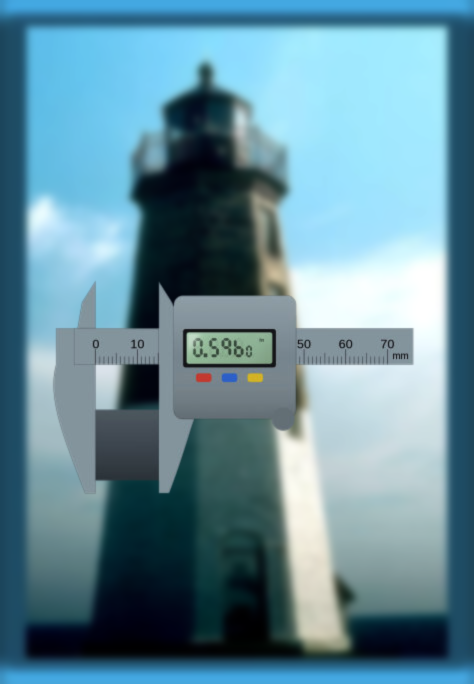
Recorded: 0.5960 in
